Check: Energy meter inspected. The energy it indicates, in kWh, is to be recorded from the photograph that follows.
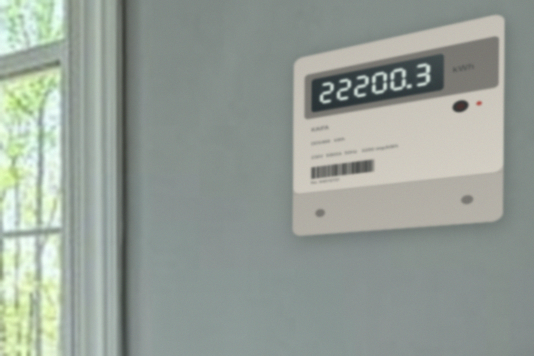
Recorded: 22200.3 kWh
